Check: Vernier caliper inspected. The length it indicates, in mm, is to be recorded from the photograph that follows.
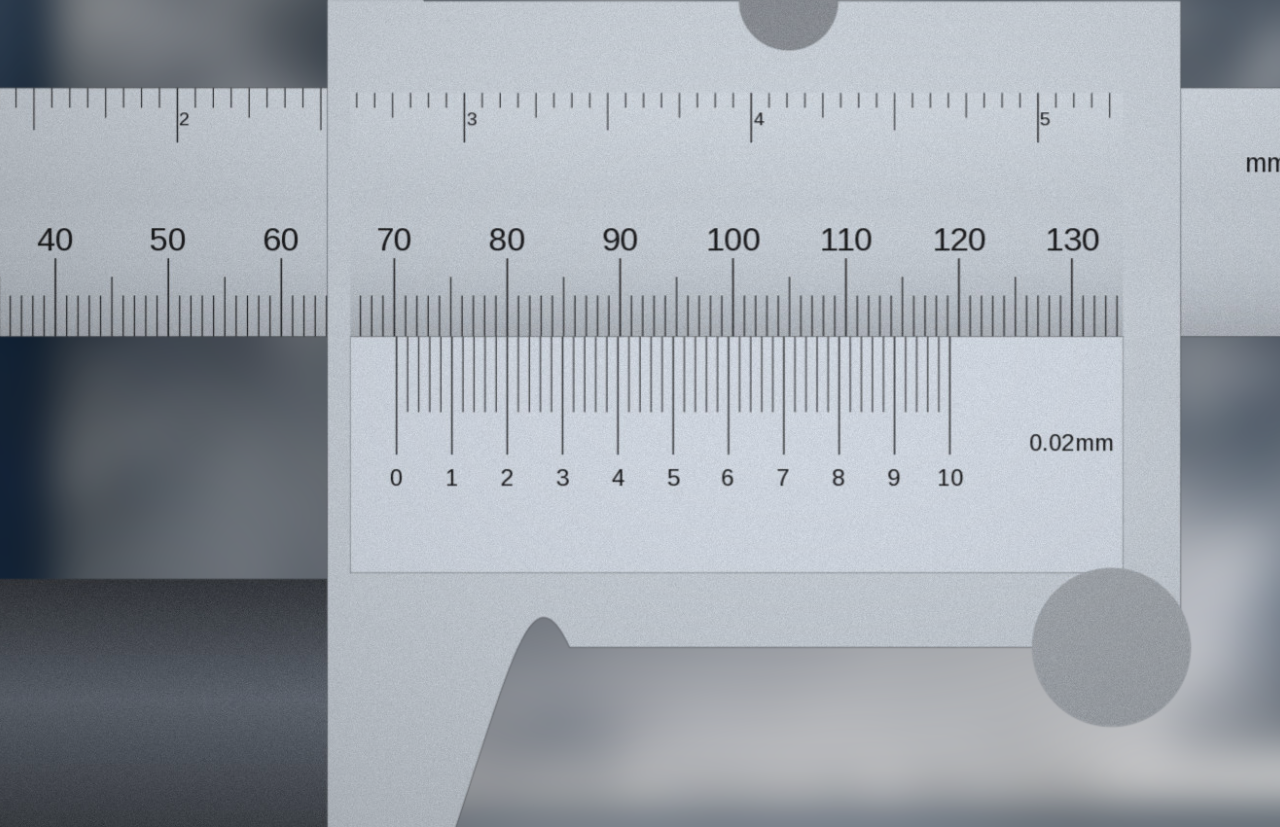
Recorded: 70.2 mm
